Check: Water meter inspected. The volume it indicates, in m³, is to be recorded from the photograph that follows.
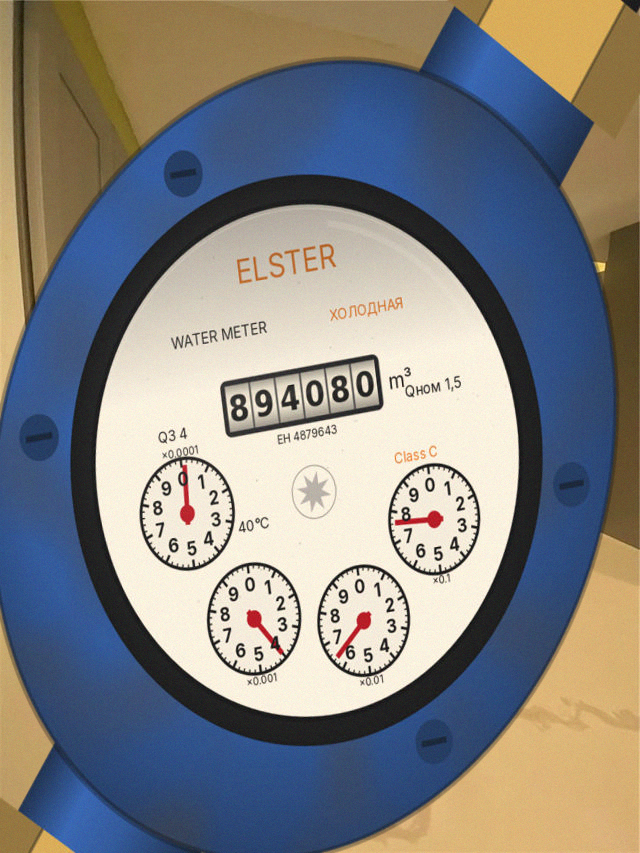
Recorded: 894080.7640 m³
